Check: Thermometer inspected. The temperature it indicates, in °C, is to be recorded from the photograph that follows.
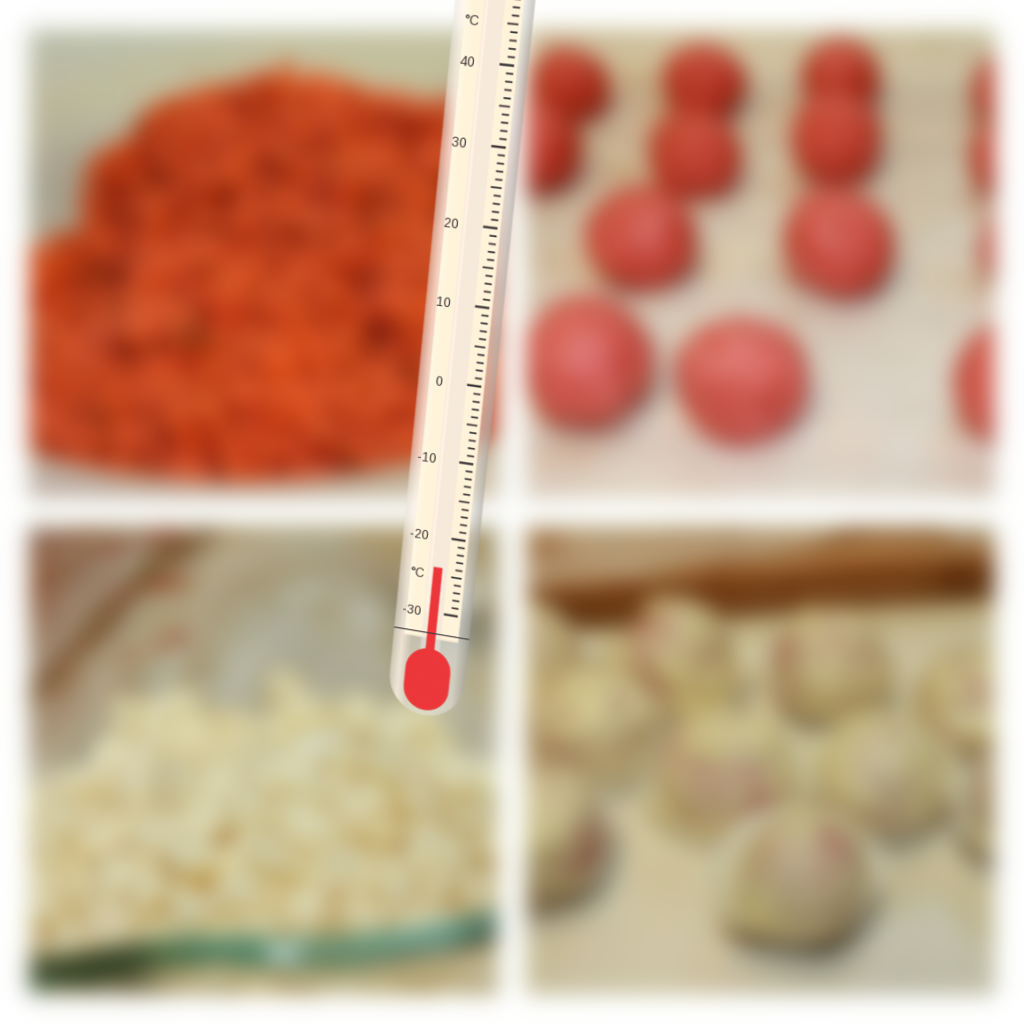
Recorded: -24 °C
